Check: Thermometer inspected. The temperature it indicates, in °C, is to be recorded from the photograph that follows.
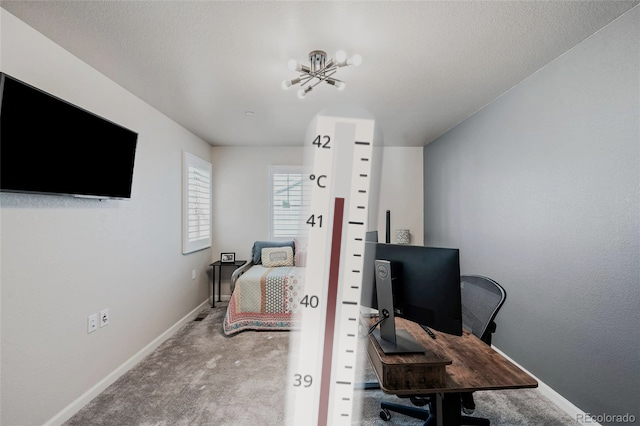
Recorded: 41.3 °C
